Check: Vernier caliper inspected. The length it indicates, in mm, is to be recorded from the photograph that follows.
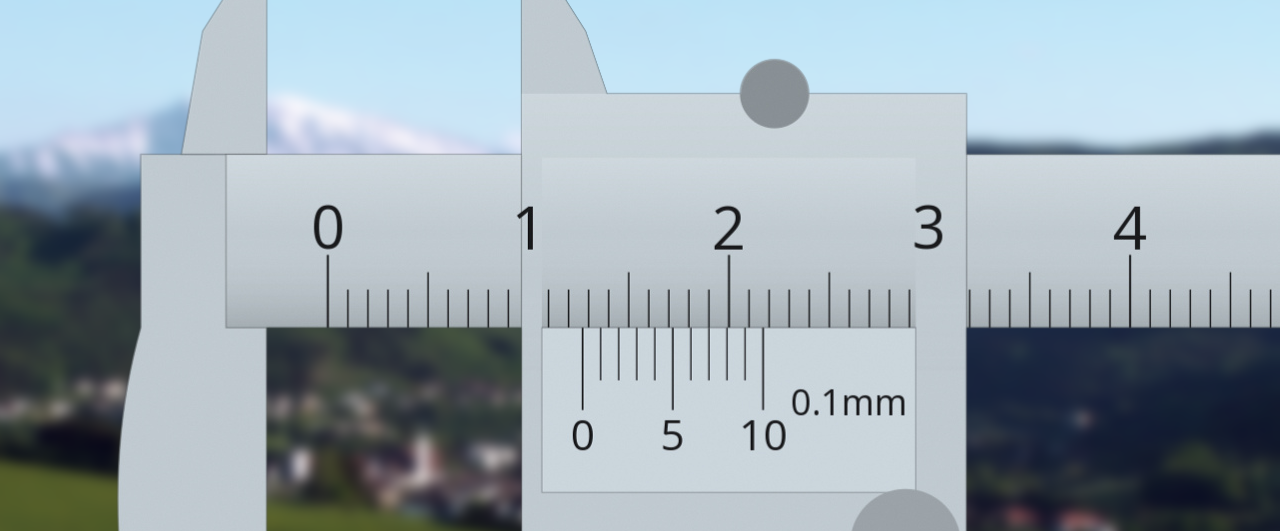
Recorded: 12.7 mm
